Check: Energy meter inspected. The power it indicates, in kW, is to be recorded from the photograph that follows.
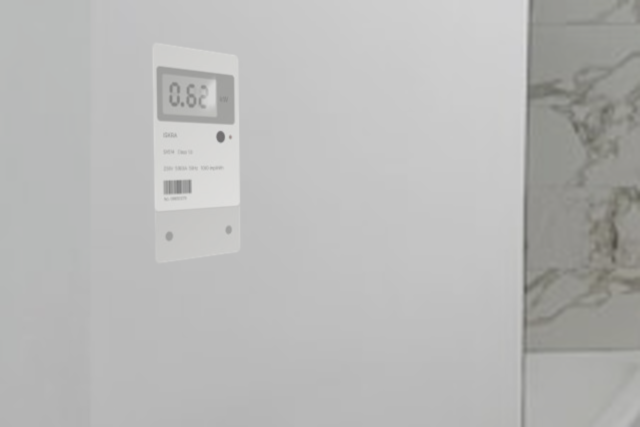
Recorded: 0.62 kW
